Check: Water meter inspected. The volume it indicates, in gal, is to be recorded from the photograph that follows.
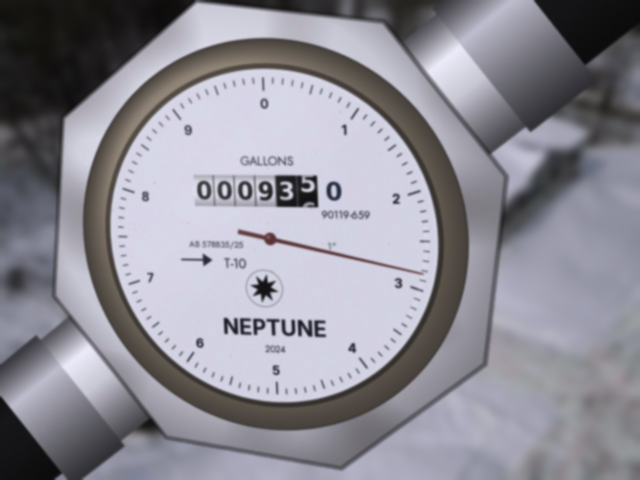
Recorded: 9352.8 gal
